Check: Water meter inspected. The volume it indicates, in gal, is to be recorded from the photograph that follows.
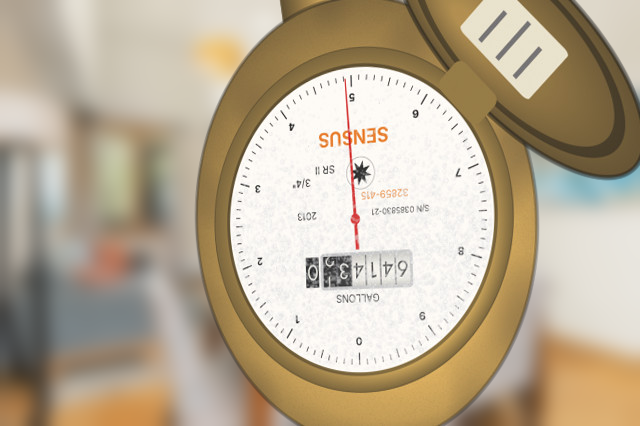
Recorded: 6414314.9 gal
